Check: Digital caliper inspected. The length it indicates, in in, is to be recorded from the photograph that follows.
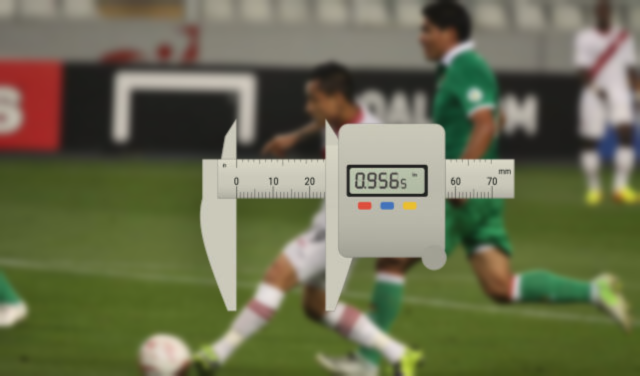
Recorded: 0.9565 in
